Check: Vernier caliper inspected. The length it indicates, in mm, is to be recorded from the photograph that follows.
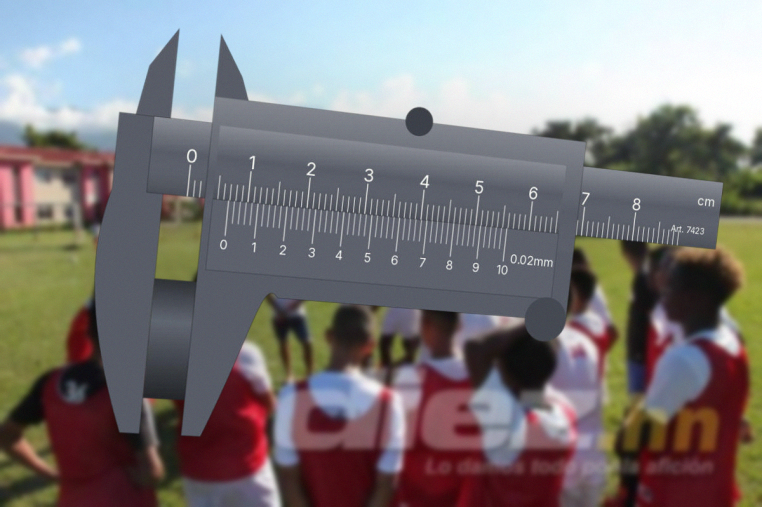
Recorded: 6.8 mm
